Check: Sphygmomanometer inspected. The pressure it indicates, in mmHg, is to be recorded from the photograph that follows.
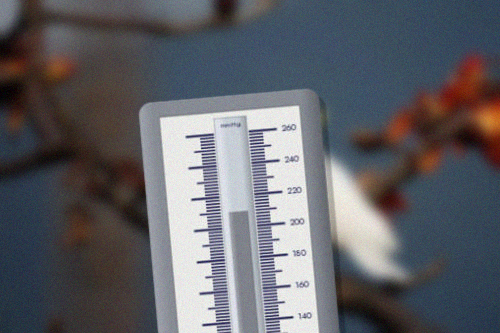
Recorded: 210 mmHg
